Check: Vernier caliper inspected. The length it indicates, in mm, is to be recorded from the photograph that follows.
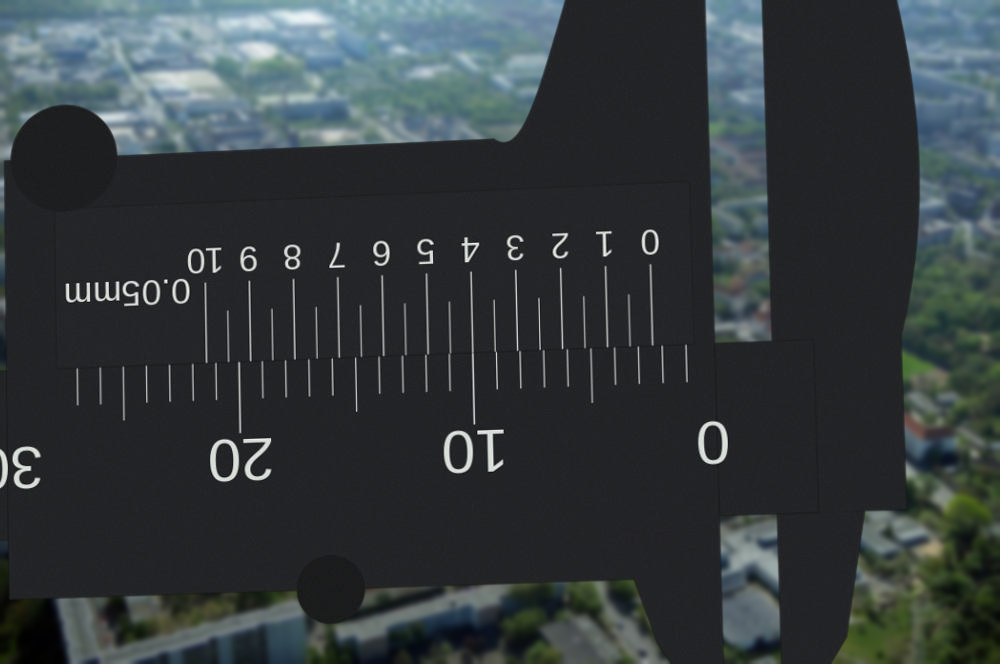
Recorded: 2.40 mm
